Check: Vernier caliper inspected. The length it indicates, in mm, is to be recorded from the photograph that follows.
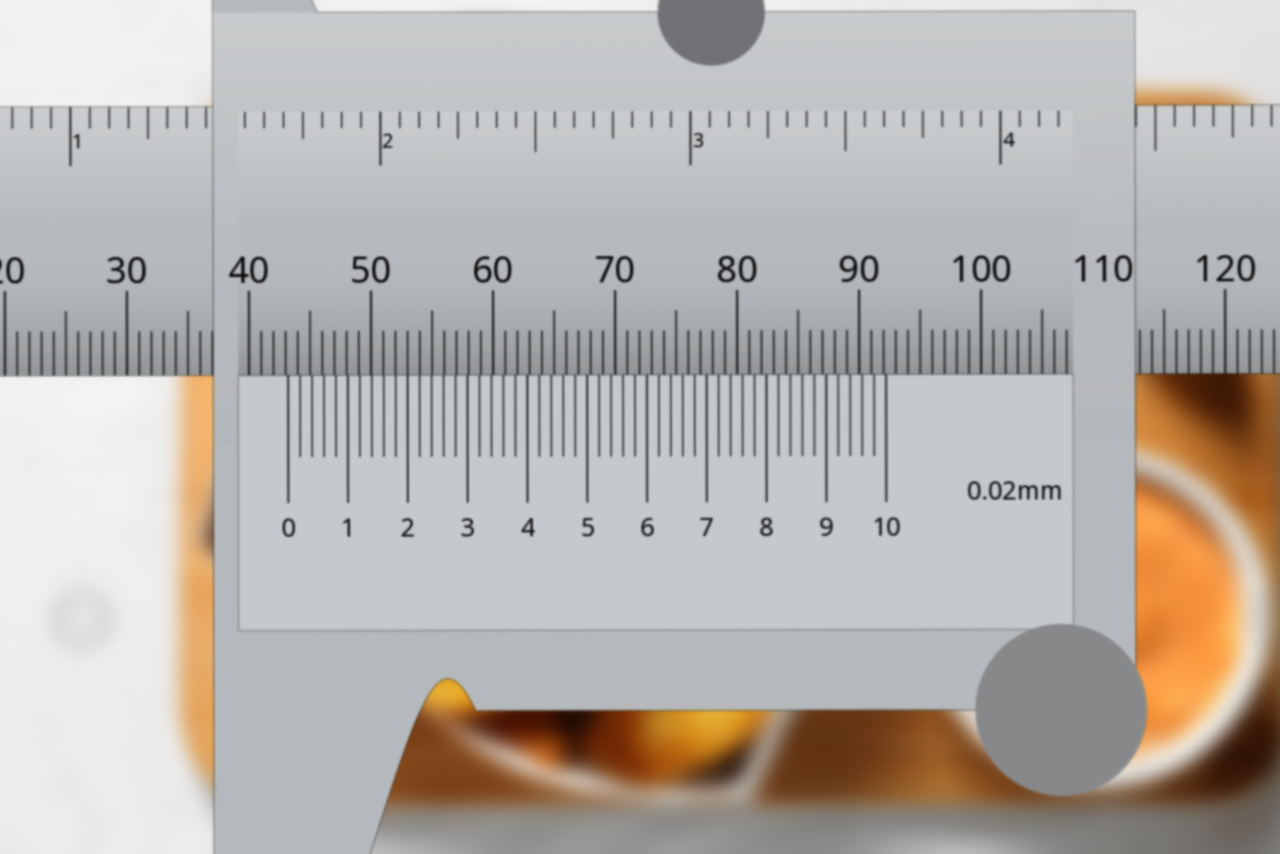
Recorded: 43.2 mm
